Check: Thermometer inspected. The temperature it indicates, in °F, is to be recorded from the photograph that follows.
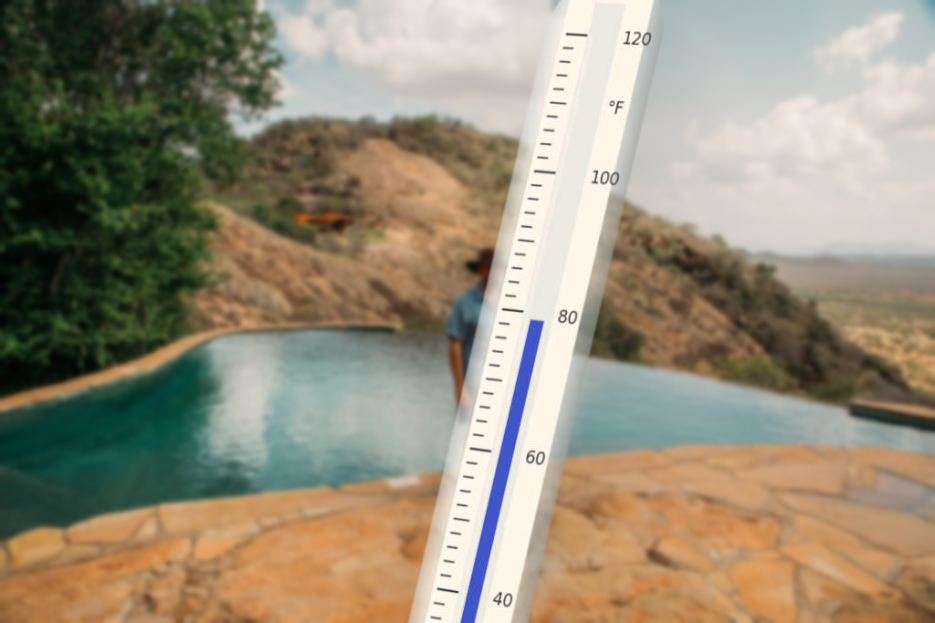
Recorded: 79 °F
